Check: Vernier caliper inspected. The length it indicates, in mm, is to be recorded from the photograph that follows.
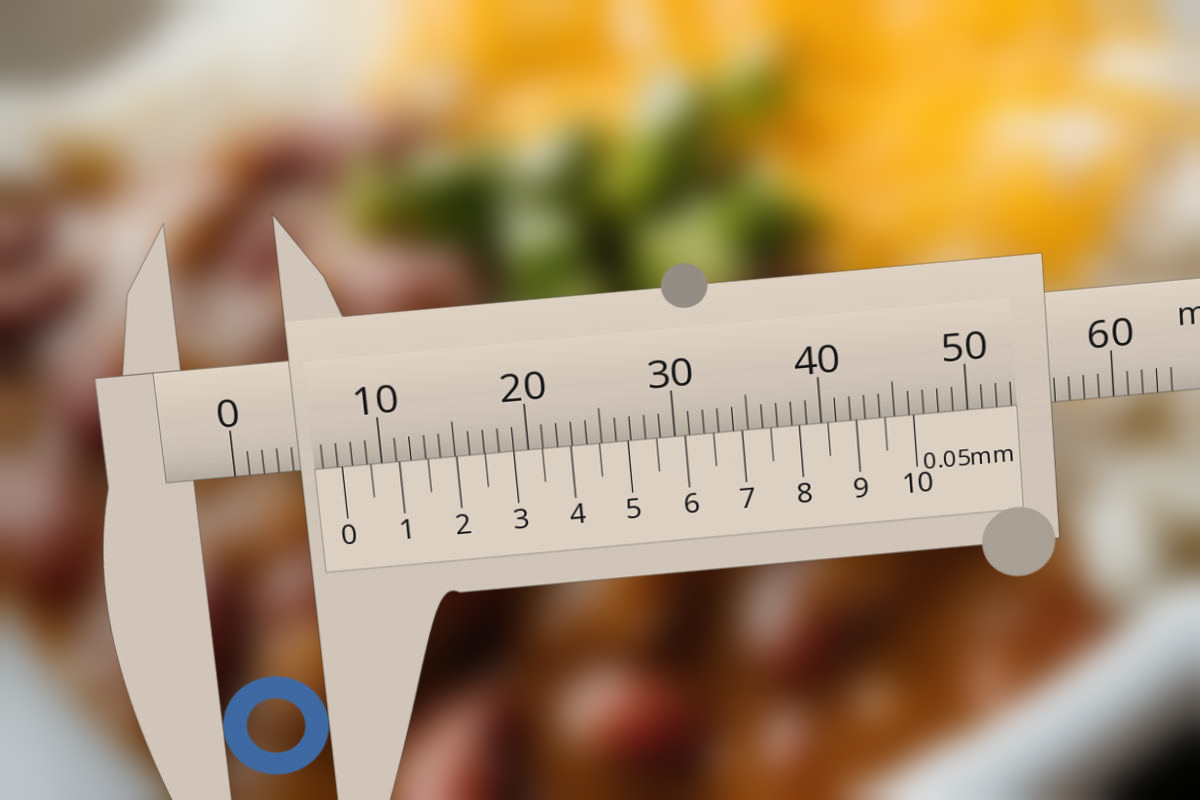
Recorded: 7.3 mm
